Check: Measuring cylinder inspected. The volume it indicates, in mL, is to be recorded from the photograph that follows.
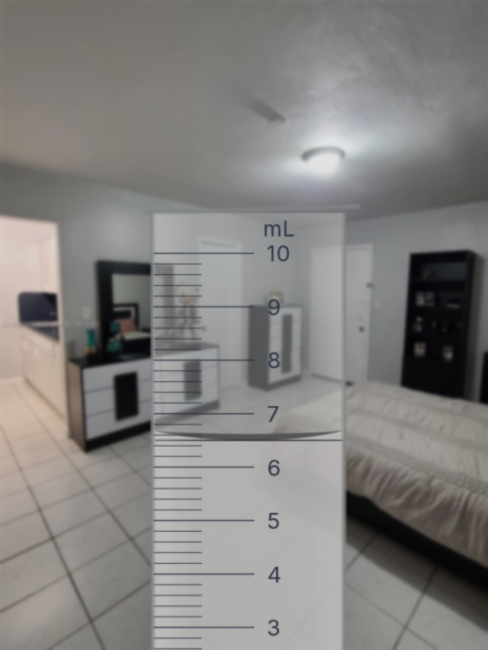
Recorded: 6.5 mL
